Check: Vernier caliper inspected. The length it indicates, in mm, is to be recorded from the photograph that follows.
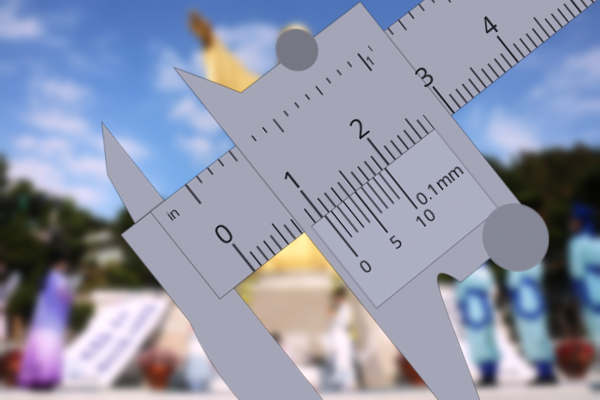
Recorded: 10.4 mm
